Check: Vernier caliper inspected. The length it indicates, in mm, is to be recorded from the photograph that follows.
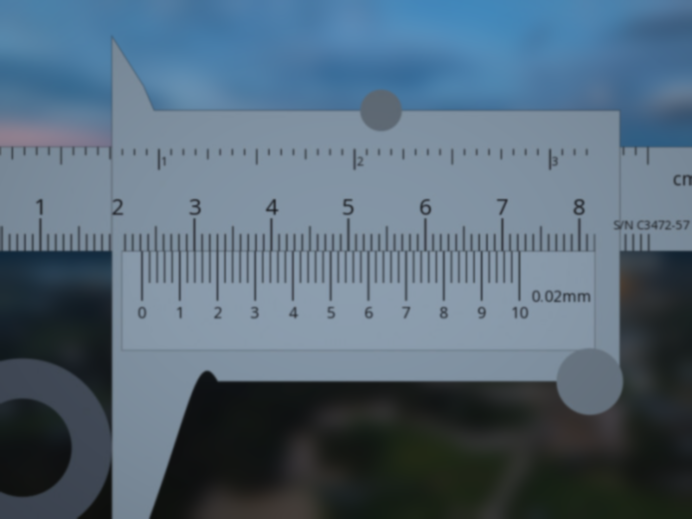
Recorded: 23.2 mm
